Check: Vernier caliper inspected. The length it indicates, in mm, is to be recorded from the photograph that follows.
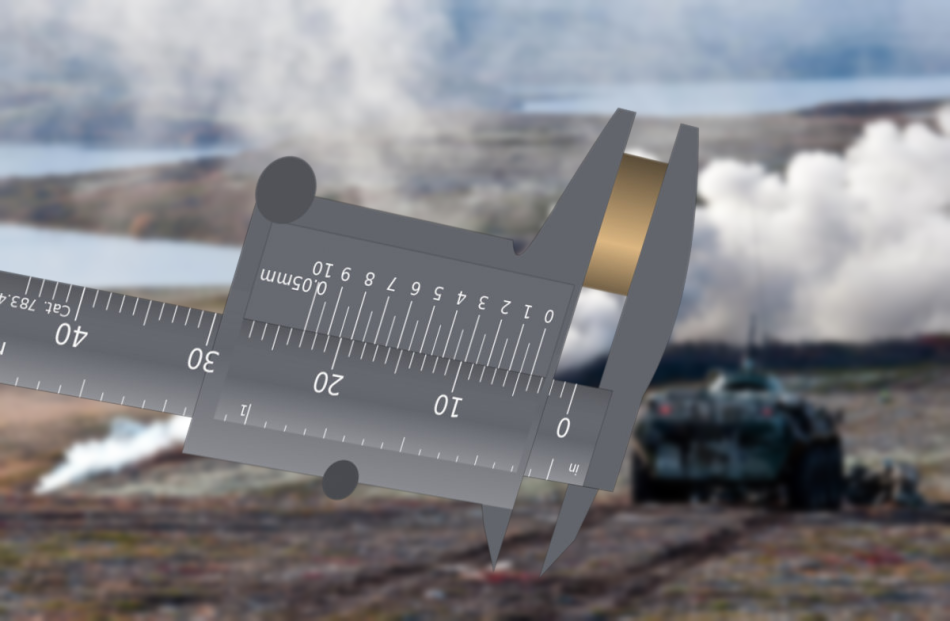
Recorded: 4.0 mm
